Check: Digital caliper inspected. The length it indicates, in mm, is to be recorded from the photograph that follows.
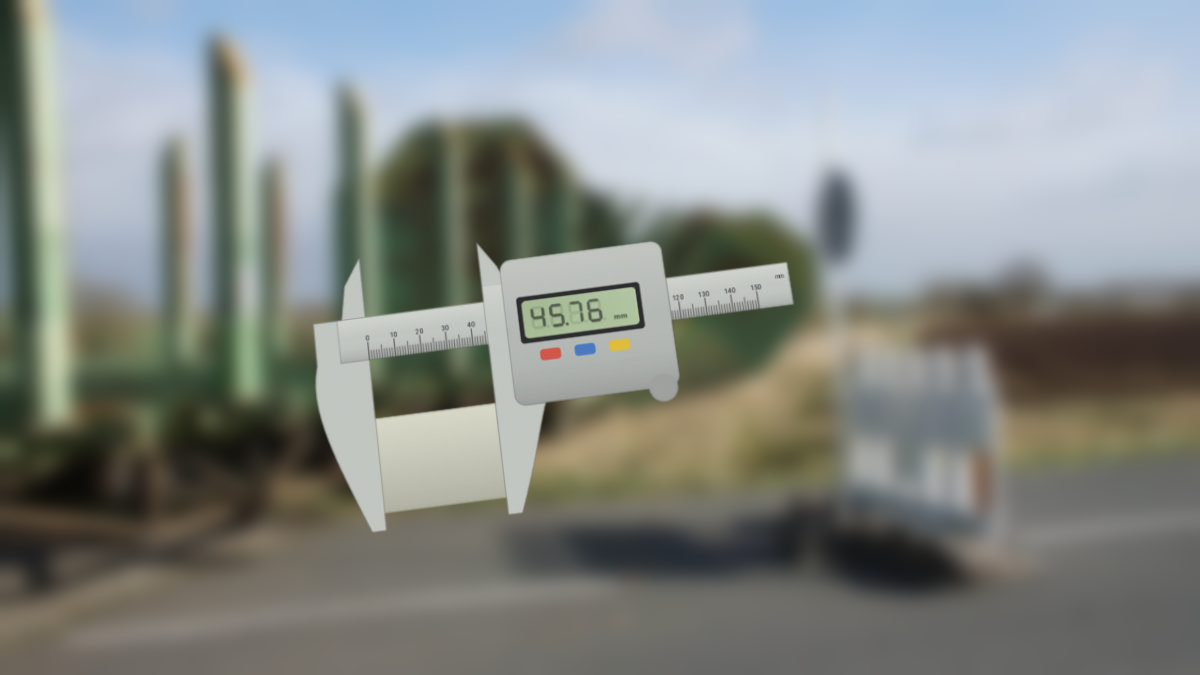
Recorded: 45.76 mm
